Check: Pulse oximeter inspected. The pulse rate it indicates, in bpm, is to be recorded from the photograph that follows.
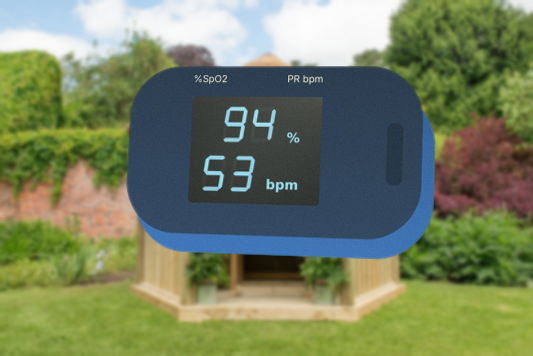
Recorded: 53 bpm
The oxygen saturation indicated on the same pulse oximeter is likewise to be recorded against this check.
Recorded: 94 %
